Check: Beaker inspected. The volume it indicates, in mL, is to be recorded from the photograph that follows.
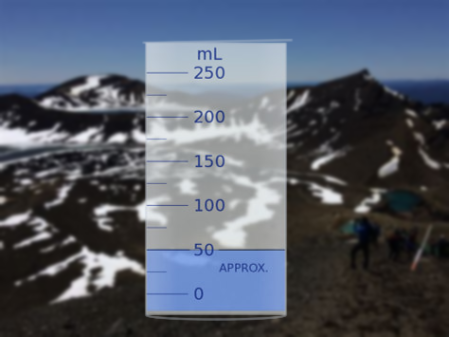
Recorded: 50 mL
